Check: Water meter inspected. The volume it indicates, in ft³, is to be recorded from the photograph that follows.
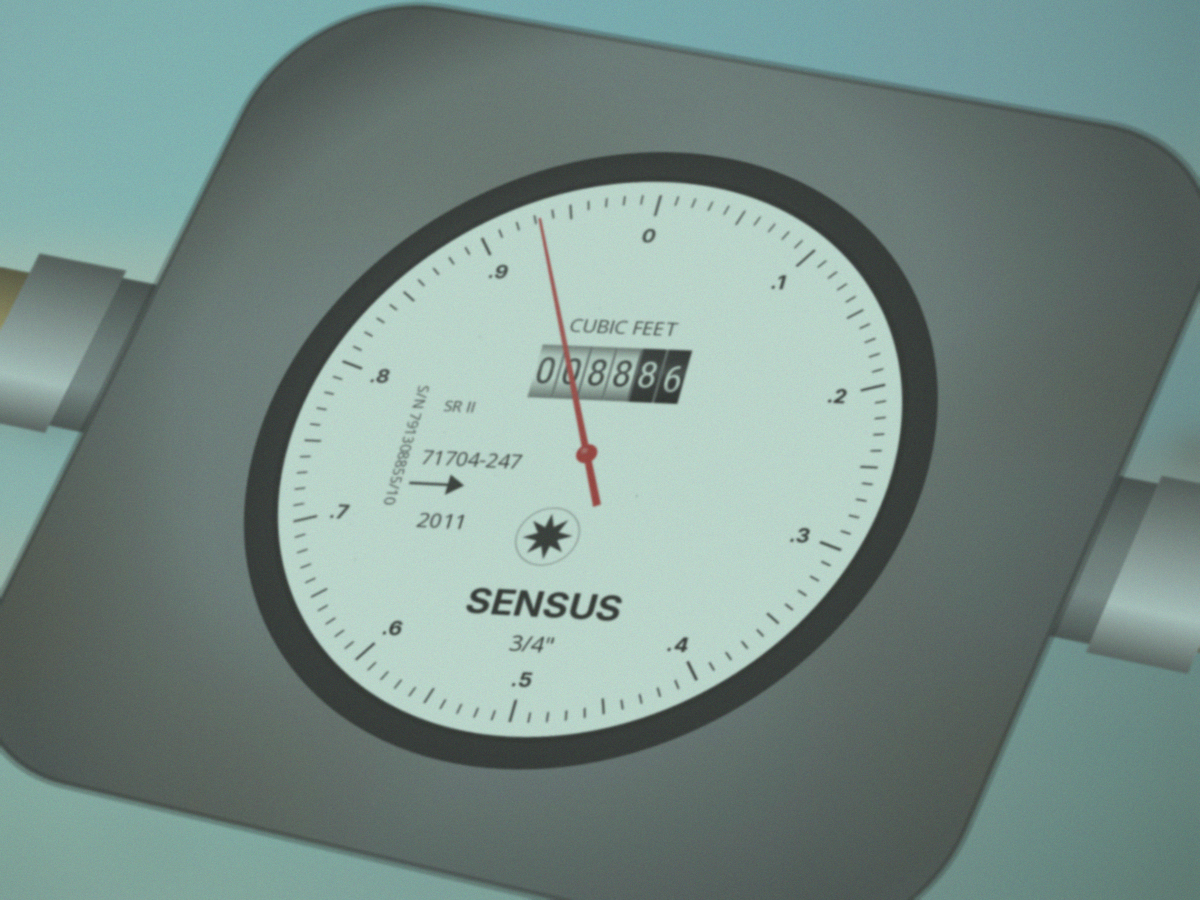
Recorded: 8885.93 ft³
